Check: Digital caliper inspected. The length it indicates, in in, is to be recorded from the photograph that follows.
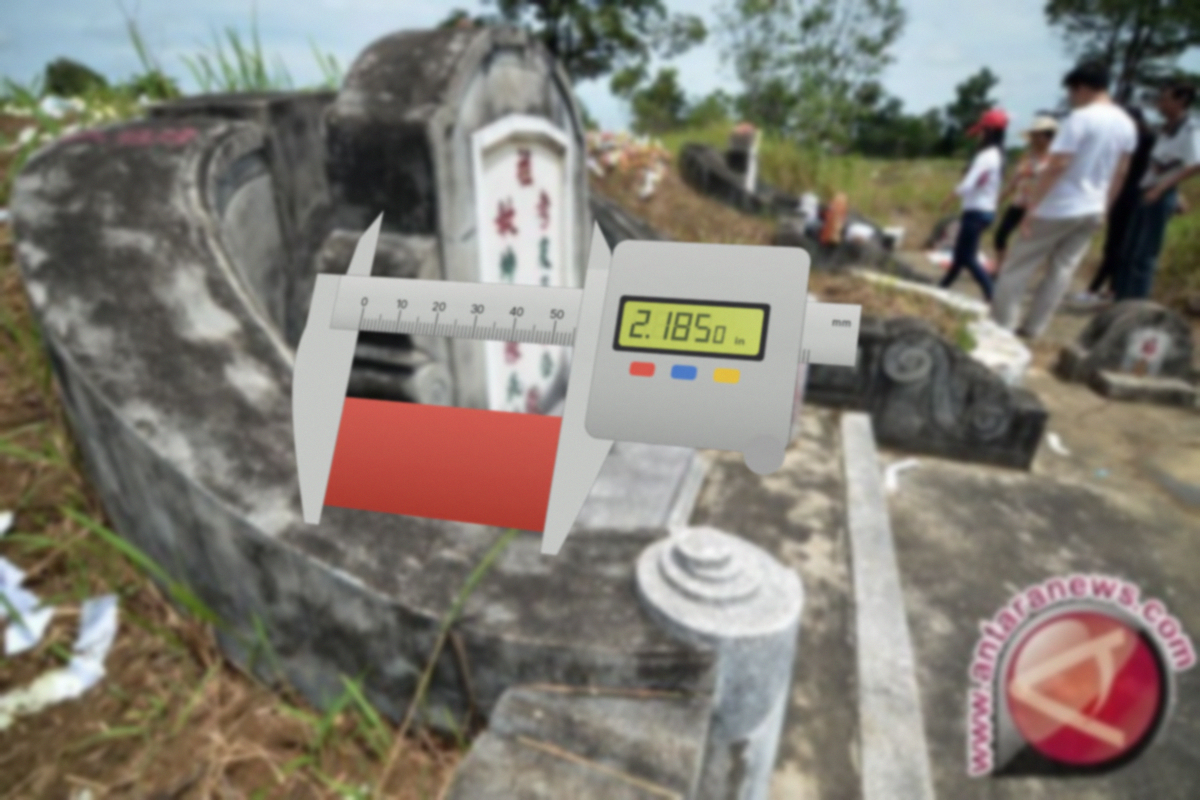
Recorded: 2.1850 in
